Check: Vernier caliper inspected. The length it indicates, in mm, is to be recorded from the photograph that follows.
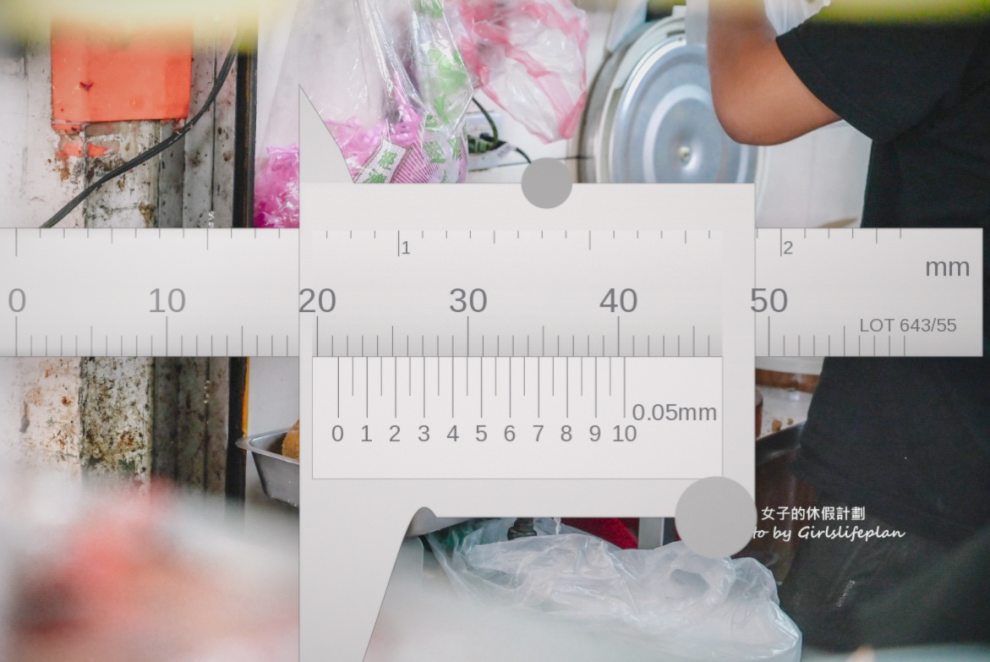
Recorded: 21.4 mm
